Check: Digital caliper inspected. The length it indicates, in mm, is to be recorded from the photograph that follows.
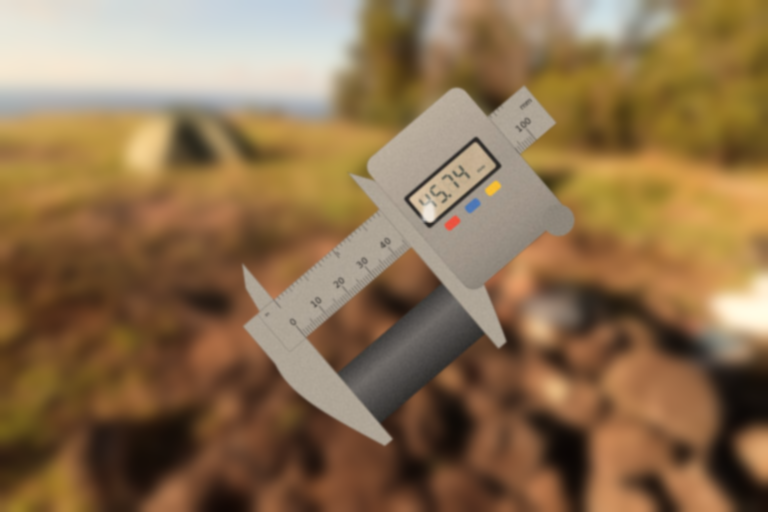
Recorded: 45.74 mm
